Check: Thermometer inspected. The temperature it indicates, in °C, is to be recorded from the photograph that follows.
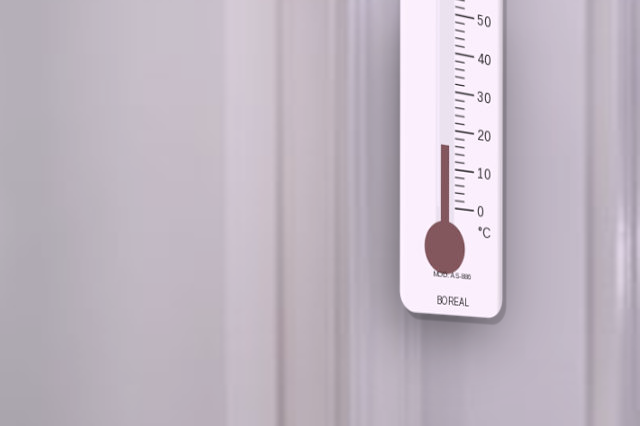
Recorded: 16 °C
